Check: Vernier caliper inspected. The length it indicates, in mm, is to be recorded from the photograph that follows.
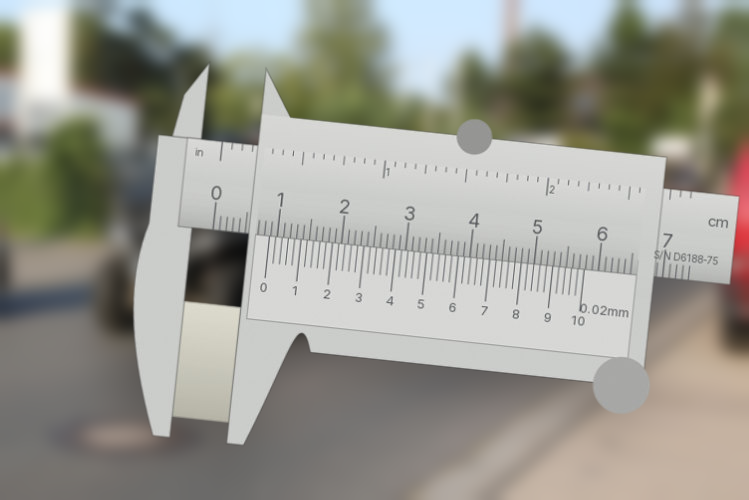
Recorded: 8.8 mm
